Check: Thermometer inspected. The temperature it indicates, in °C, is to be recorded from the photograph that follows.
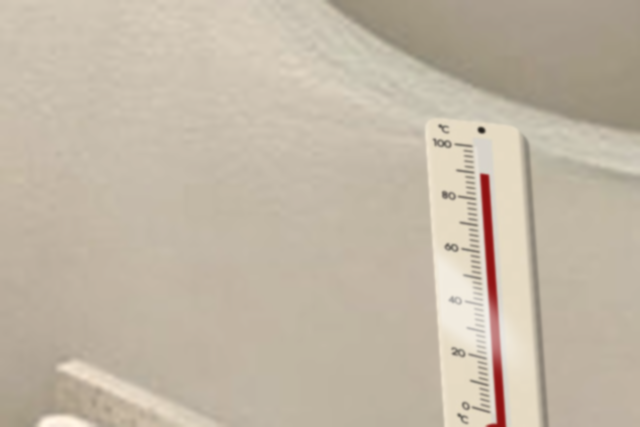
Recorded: 90 °C
